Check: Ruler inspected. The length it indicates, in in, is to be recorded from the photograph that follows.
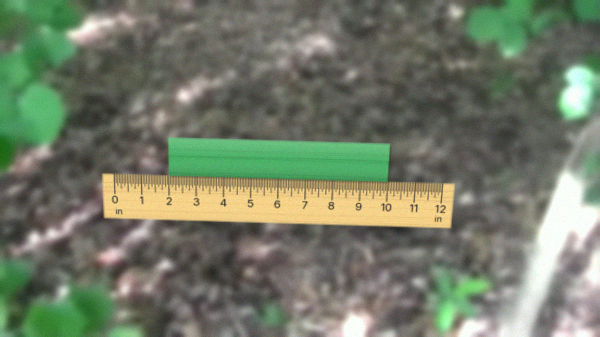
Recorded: 8 in
